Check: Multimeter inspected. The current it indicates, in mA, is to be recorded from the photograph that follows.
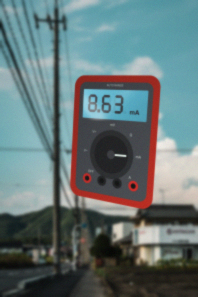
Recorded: 8.63 mA
